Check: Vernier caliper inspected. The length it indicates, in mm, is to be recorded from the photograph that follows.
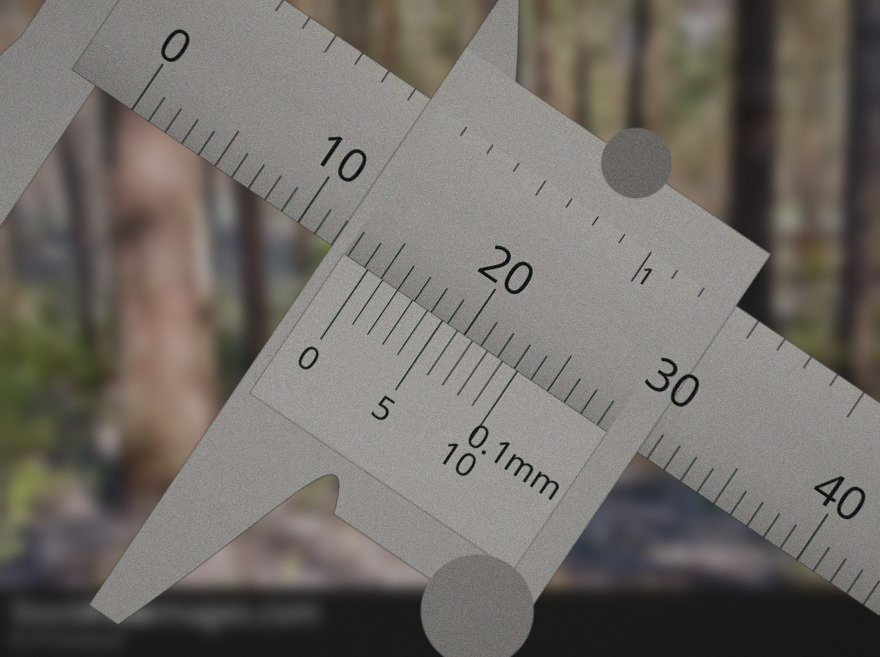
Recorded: 14.2 mm
